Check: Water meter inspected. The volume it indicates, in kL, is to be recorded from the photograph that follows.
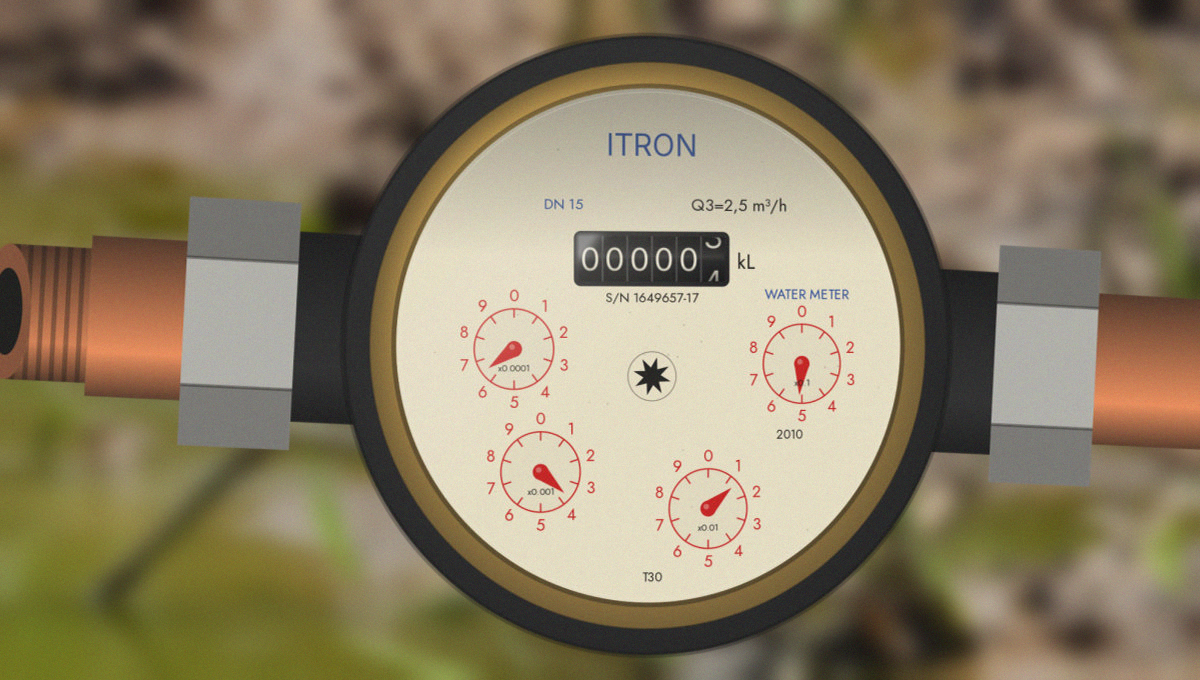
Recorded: 3.5136 kL
